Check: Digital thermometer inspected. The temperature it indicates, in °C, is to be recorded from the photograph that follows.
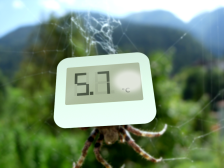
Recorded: 5.7 °C
